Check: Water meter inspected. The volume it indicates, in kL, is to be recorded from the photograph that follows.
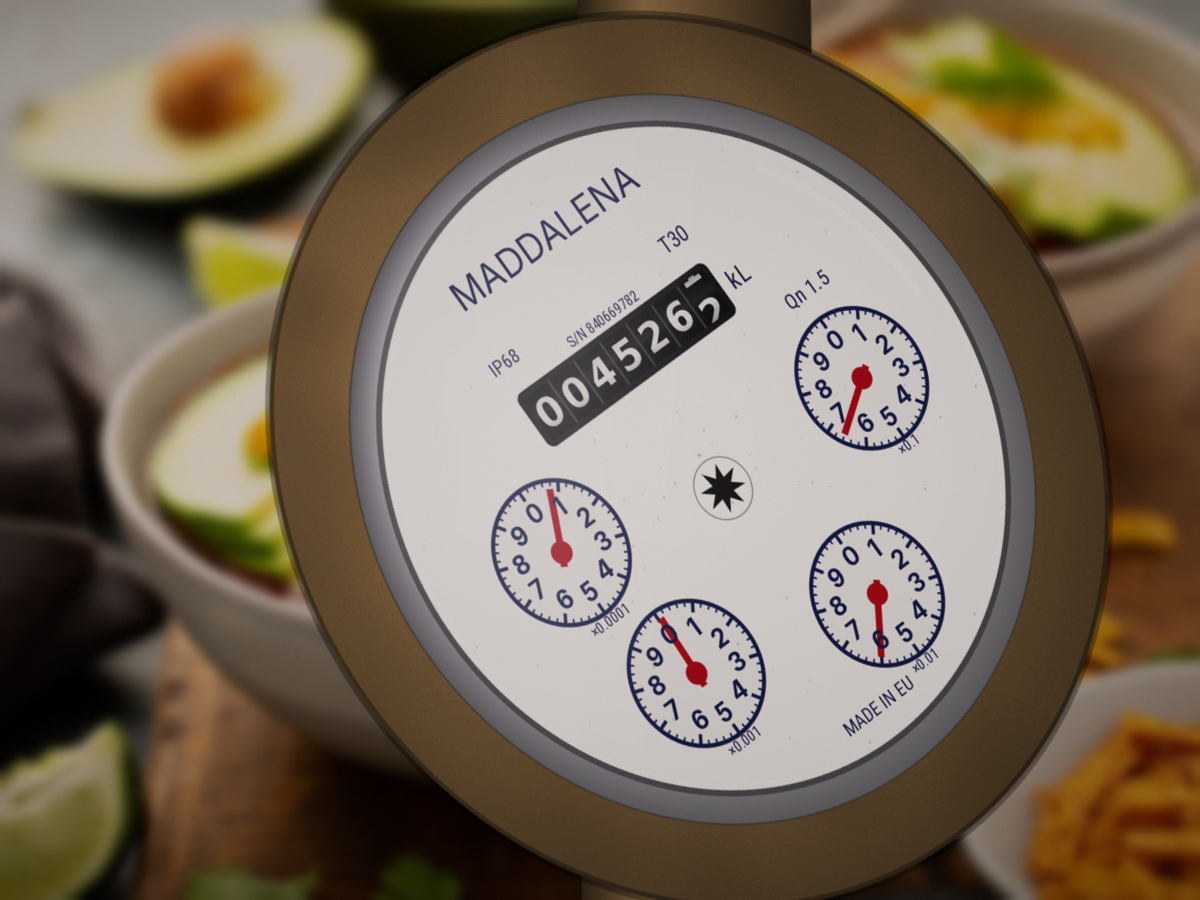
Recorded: 45261.6600 kL
